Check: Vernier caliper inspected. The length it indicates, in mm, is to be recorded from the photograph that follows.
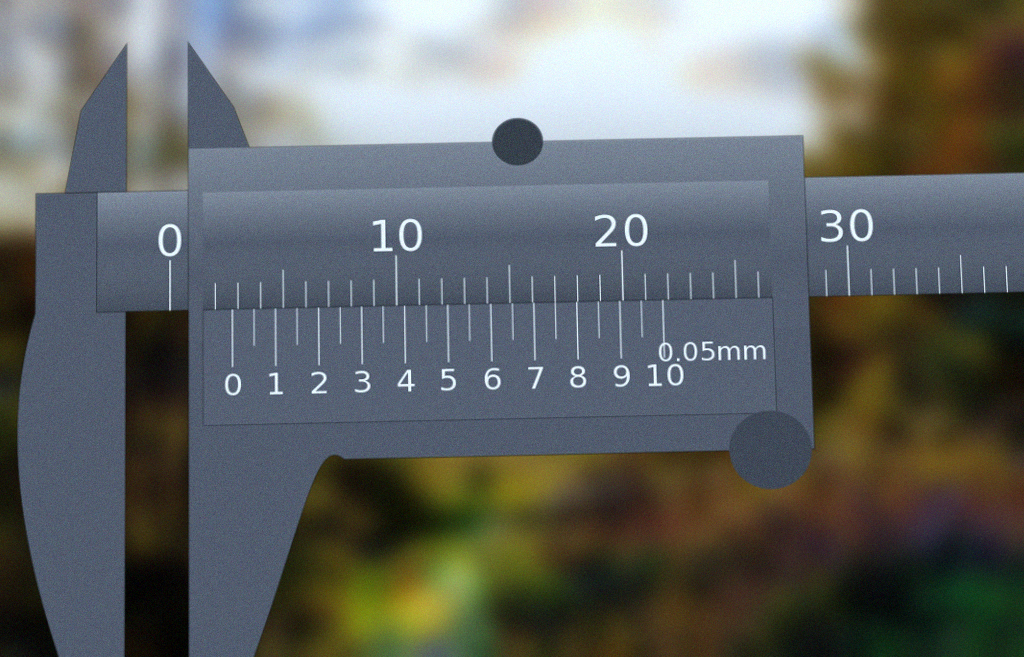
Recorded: 2.75 mm
